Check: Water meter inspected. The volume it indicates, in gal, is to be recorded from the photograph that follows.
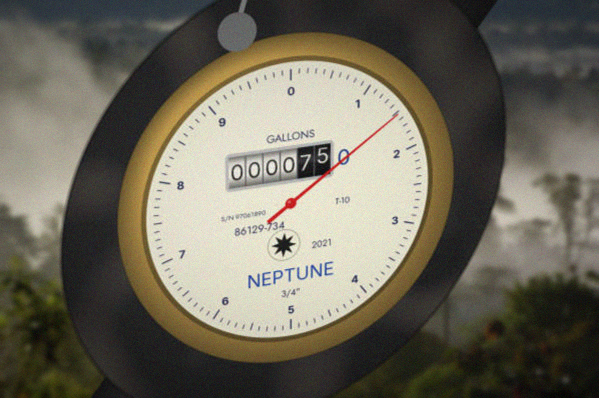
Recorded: 751.5 gal
